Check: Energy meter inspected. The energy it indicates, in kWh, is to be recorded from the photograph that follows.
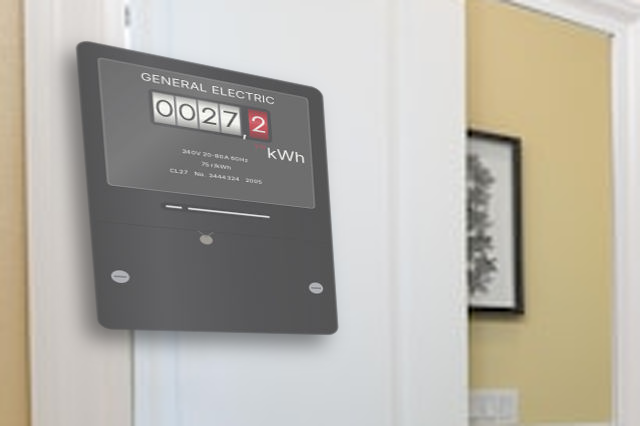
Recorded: 27.2 kWh
